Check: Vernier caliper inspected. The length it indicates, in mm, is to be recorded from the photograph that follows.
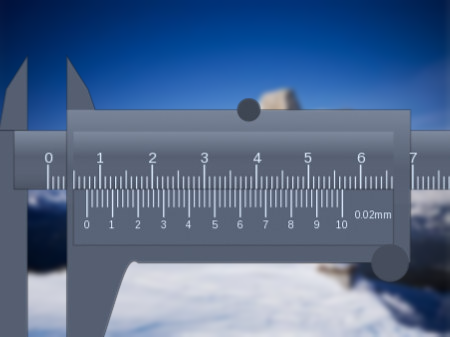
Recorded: 7.5 mm
